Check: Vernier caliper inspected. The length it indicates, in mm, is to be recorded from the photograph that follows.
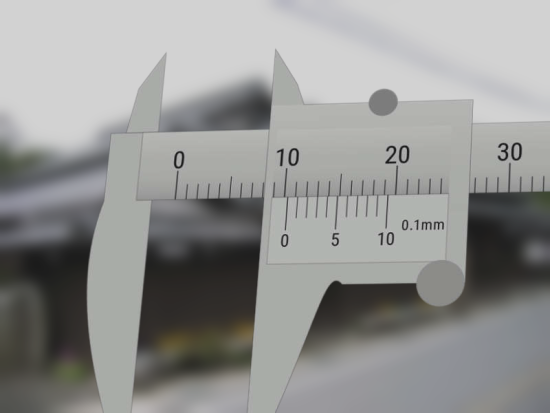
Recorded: 10.3 mm
